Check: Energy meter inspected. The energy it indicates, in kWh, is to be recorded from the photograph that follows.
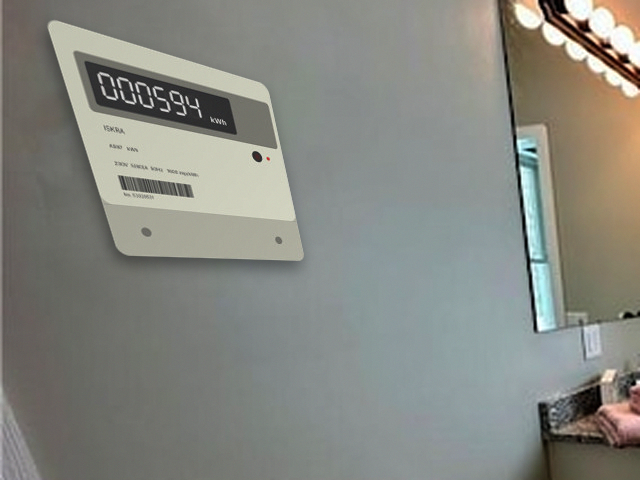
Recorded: 594 kWh
